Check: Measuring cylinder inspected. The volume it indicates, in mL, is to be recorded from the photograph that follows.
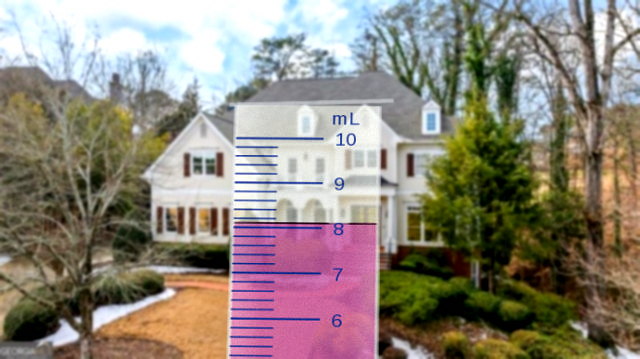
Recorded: 8.1 mL
